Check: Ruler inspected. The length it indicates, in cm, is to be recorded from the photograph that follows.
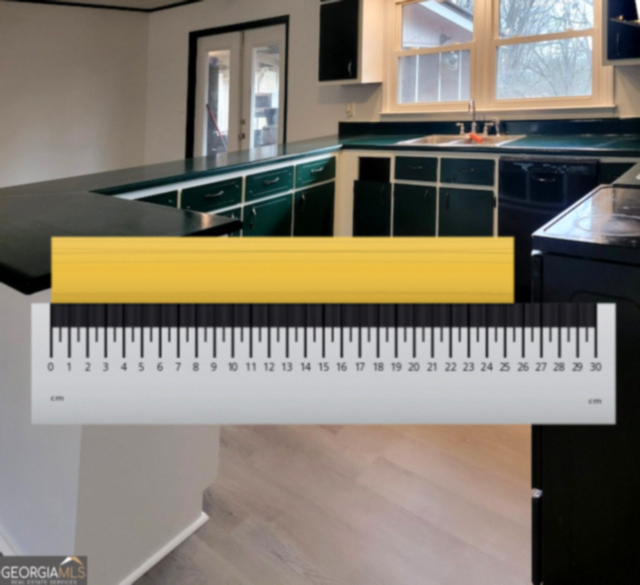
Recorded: 25.5 cm
